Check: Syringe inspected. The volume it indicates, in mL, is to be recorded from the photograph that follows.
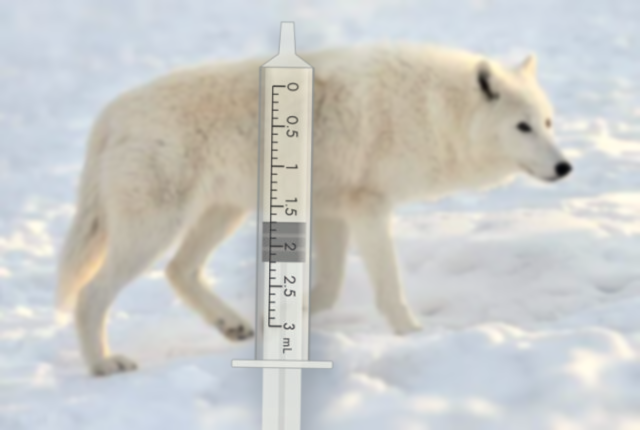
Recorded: 1.7 mL
